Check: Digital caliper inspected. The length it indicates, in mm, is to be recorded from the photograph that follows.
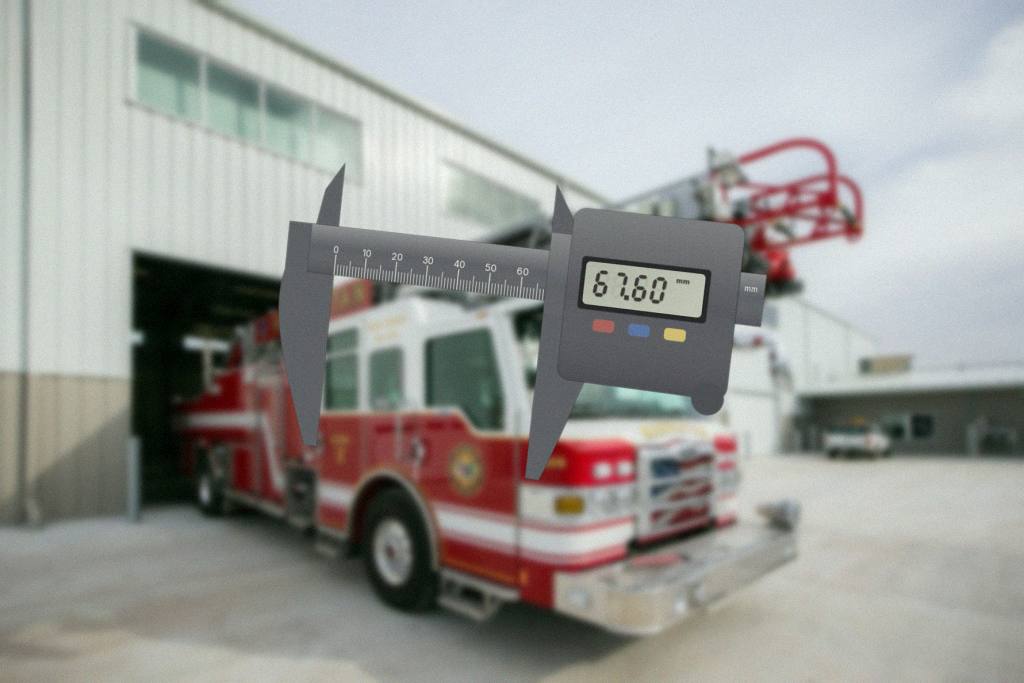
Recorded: 67.60 mm
